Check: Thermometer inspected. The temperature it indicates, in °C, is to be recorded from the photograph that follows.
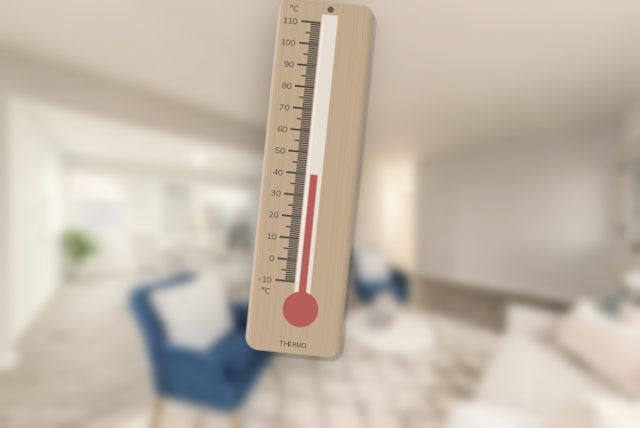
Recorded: 40 °C
